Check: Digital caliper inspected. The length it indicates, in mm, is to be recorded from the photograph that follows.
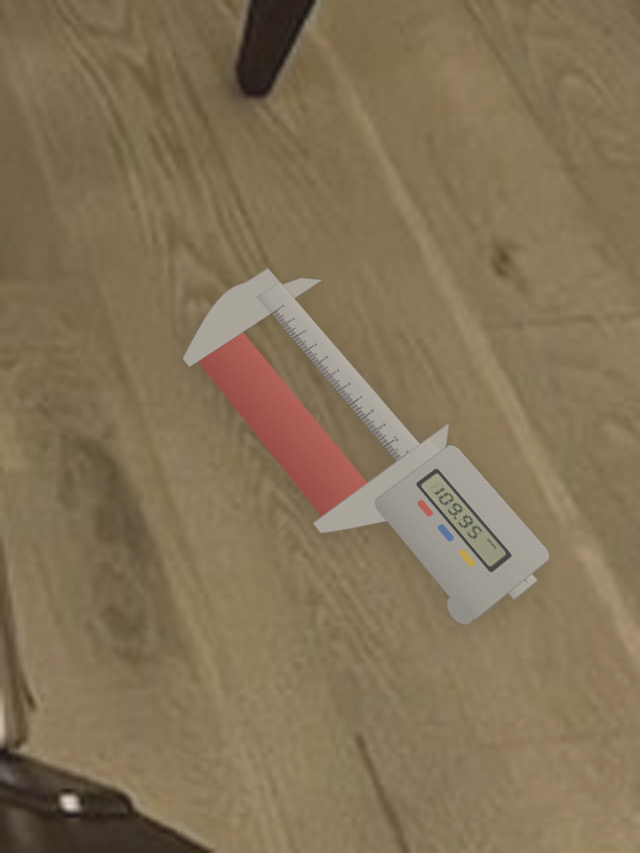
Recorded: 109.95 mm
